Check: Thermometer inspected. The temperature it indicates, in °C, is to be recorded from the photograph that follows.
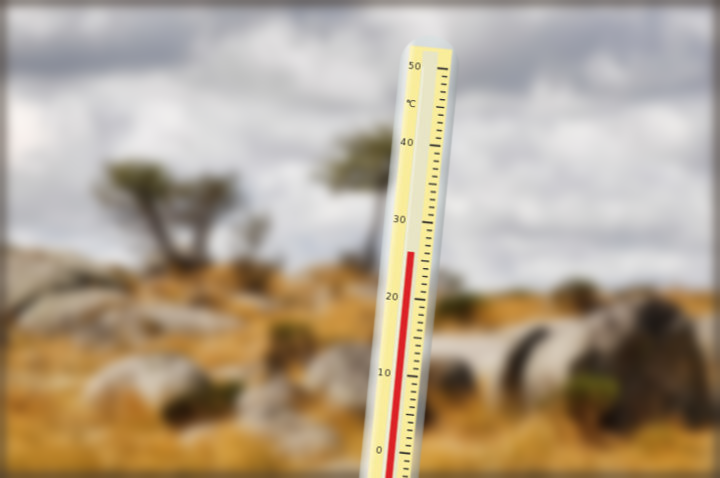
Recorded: 26 °C
